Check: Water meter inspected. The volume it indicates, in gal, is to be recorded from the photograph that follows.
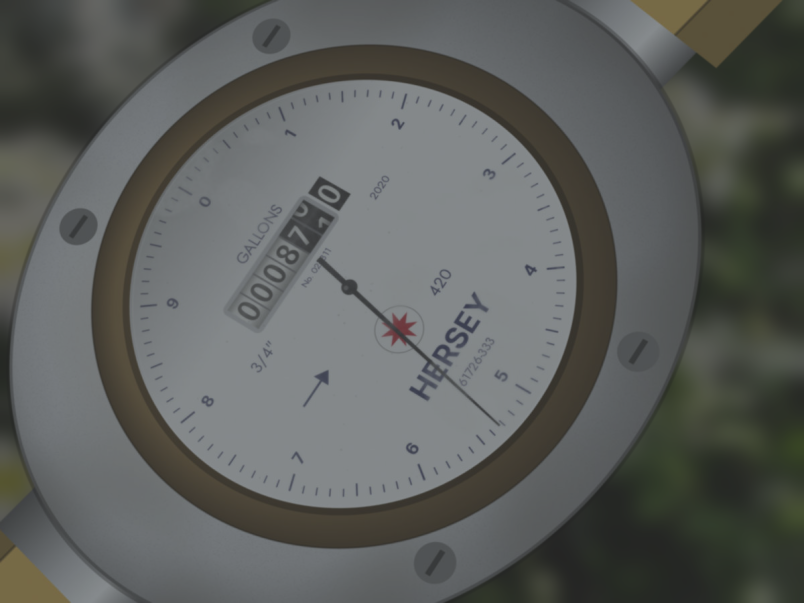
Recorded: 8705.3 gal
